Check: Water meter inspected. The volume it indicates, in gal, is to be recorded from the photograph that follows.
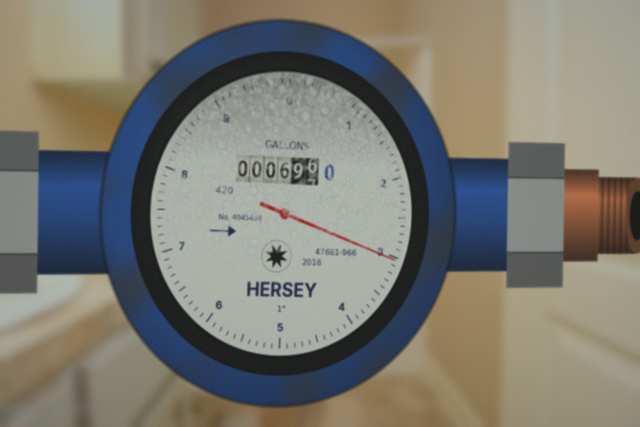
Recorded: 6963.0 gal
